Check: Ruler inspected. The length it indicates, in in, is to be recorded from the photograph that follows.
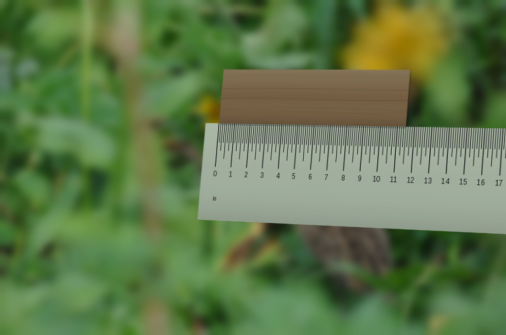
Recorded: 11.5 in
